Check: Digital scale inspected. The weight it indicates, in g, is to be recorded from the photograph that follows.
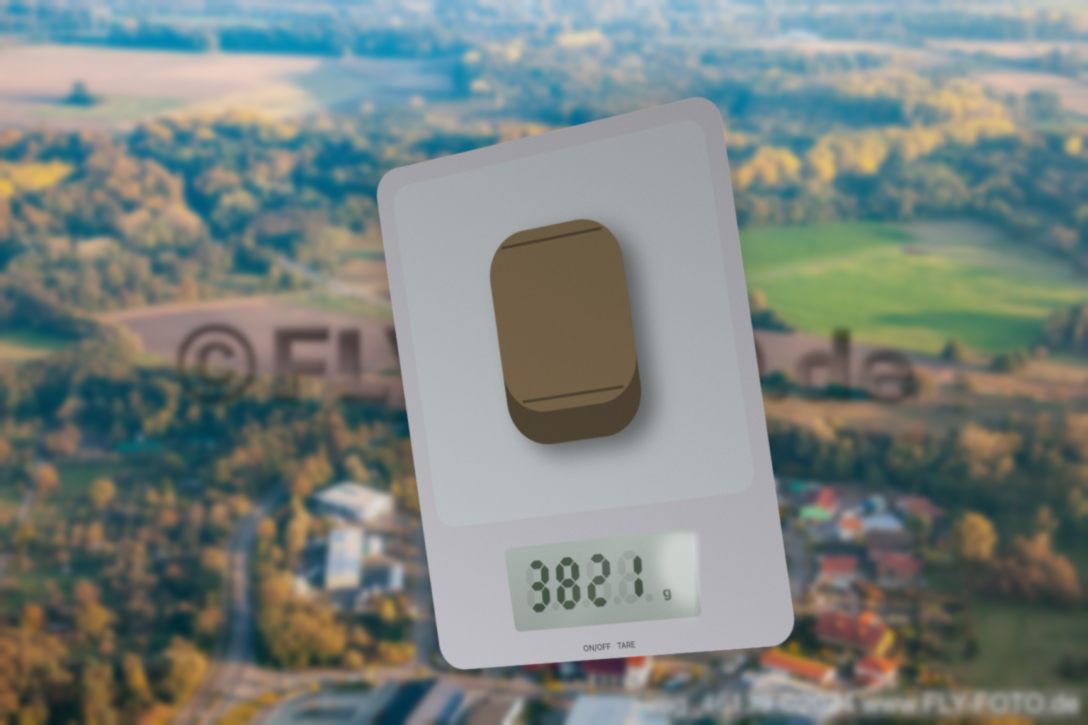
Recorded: 3821 g
